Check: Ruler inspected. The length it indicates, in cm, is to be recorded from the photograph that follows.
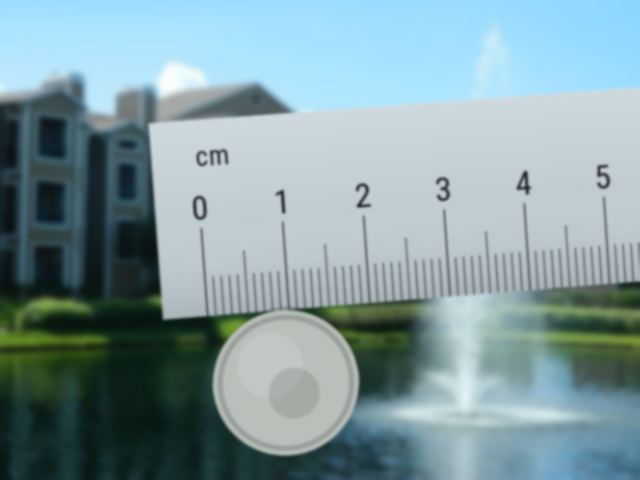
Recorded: 1.8 cm
